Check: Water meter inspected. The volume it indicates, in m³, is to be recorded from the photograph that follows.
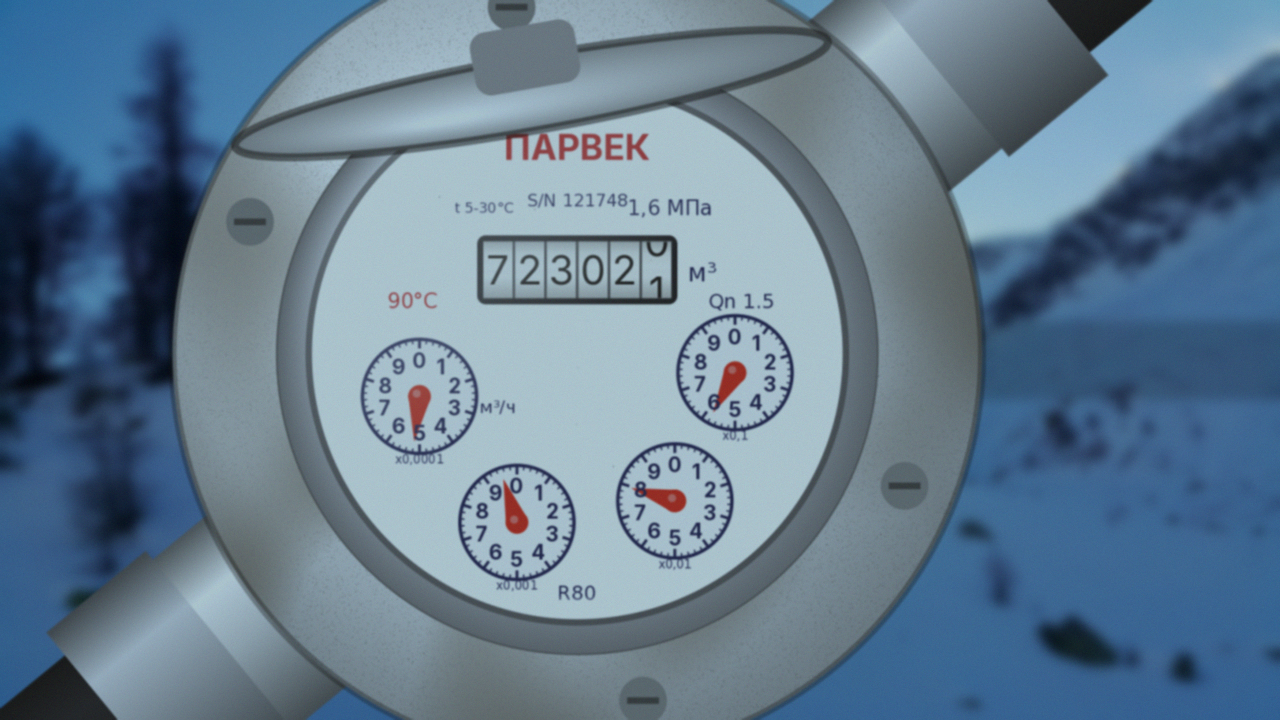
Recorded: 723020.5795 m³
